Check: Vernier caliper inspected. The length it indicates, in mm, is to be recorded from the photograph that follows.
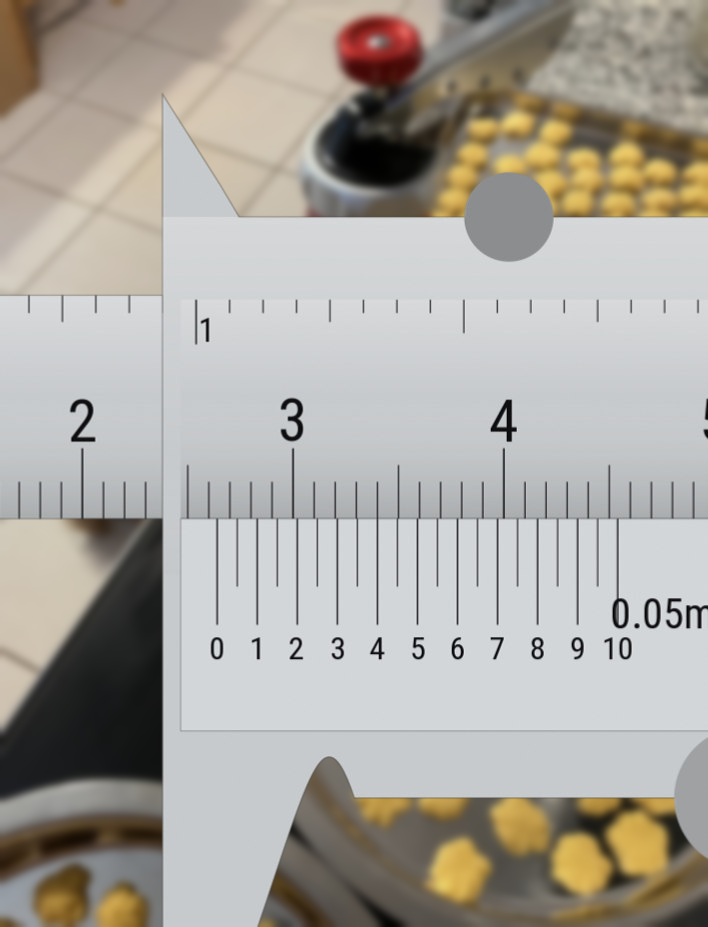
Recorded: 26.4 mm
